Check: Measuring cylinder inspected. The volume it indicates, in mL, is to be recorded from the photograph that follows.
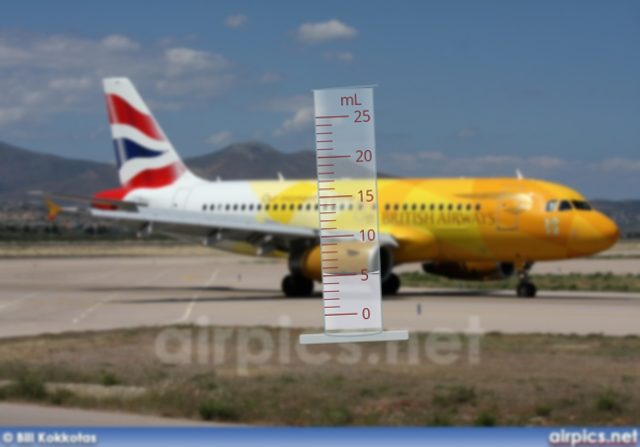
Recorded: 5 mL
